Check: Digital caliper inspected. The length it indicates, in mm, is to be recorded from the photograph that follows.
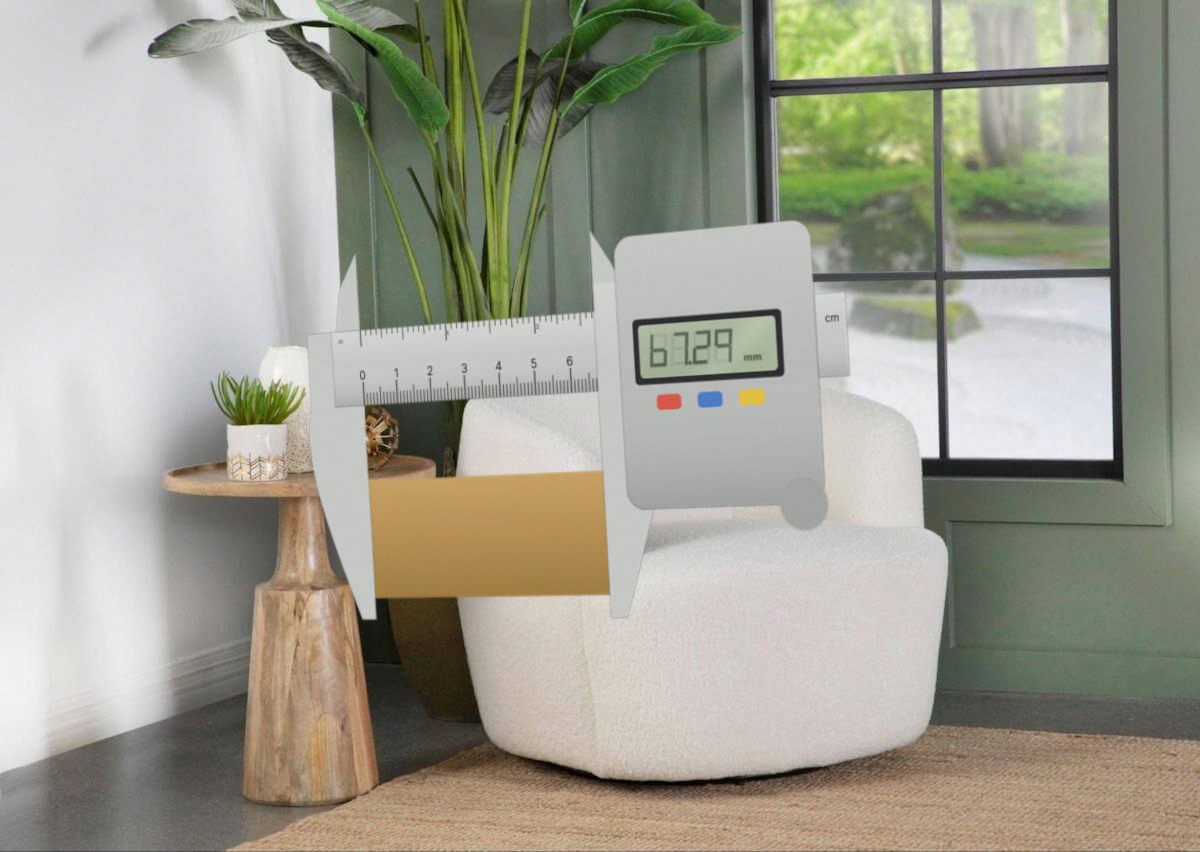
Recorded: 67.29 mm
